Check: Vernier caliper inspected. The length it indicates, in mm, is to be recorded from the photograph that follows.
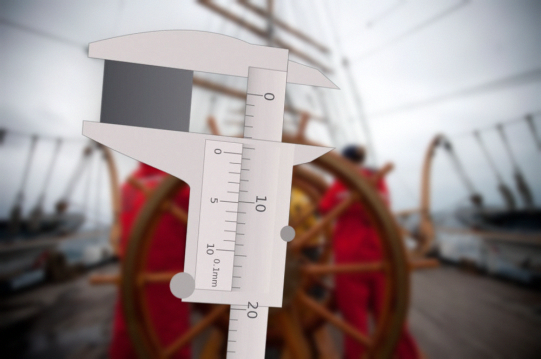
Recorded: 5.6 mm
